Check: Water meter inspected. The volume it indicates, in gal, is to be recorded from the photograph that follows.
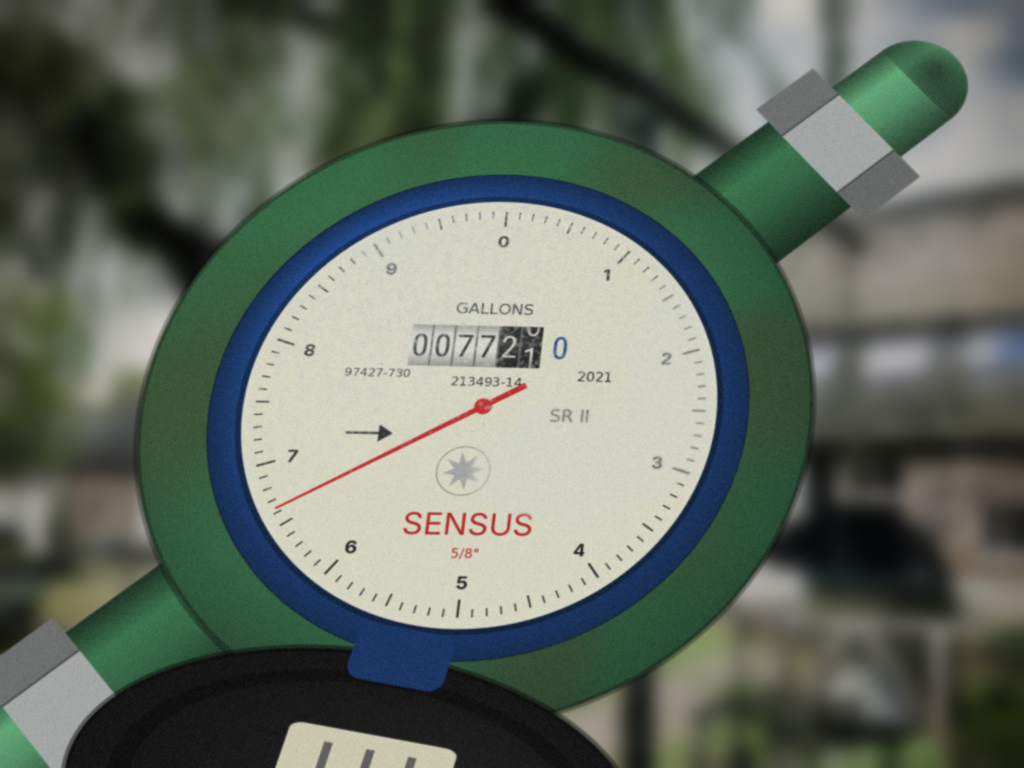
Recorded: 77206.6 gal
